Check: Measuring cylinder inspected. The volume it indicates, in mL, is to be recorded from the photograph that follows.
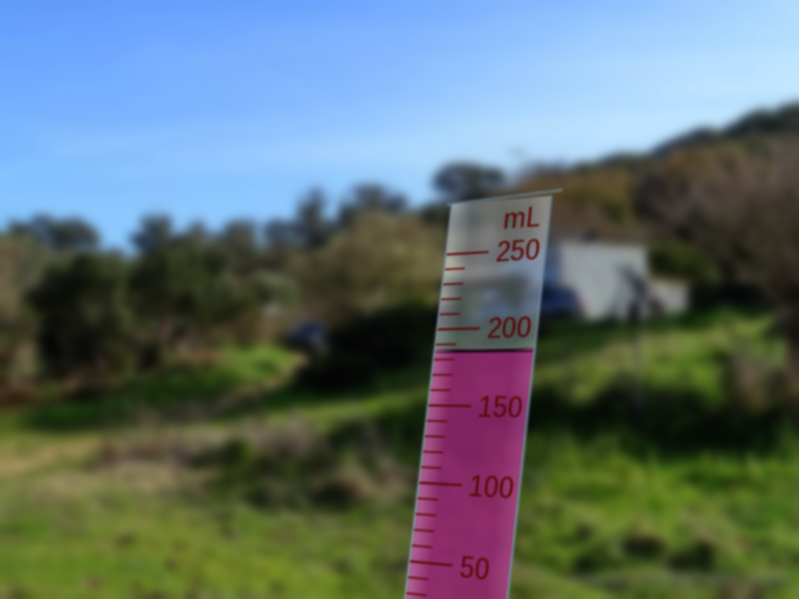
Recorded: 185 mL
